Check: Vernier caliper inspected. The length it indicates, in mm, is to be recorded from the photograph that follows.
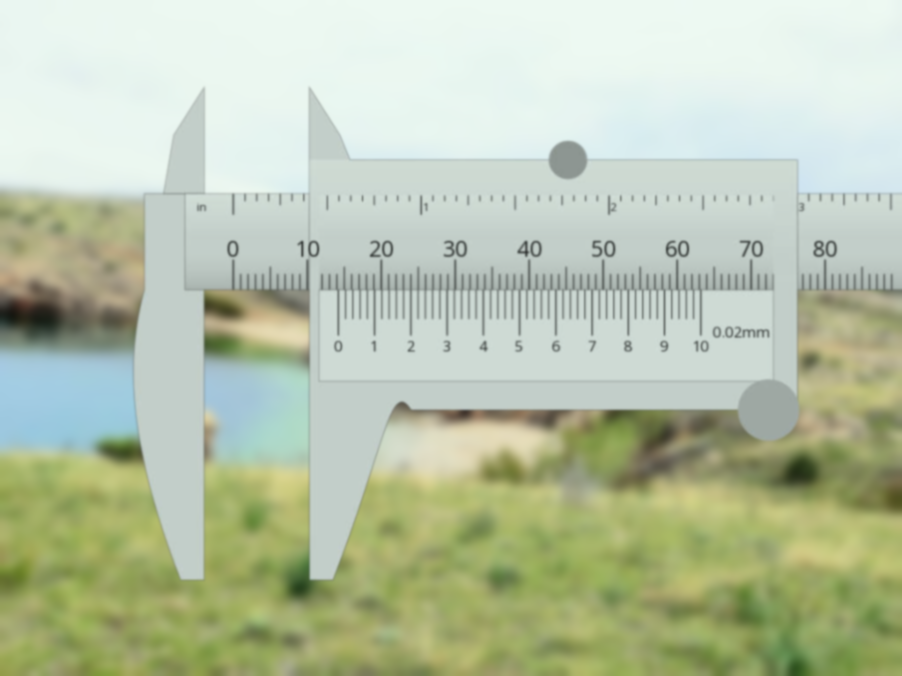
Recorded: 14.2 mm
